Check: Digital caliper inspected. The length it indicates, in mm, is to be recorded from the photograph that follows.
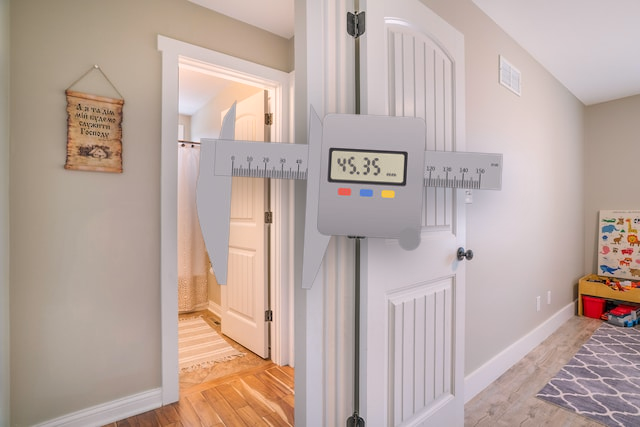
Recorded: 45.35 mm
